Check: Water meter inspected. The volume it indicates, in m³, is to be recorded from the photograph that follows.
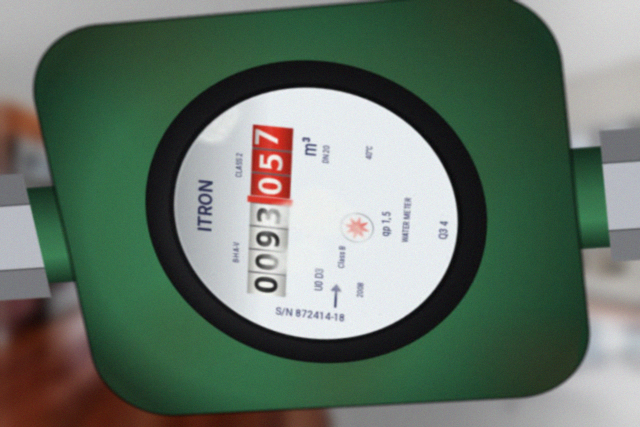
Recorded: 93.057 m³
